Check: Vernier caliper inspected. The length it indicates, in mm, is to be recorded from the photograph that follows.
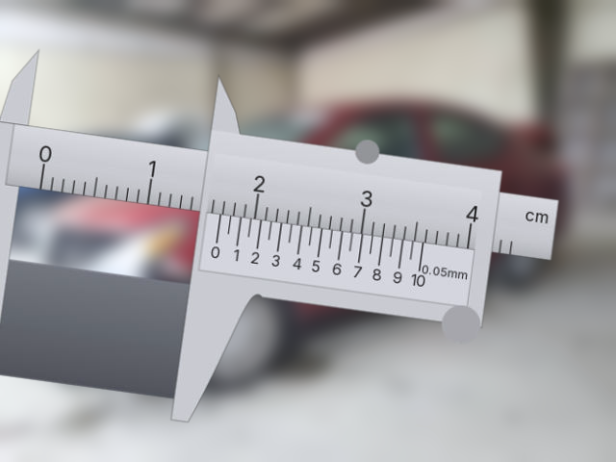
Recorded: 16.8 mm
